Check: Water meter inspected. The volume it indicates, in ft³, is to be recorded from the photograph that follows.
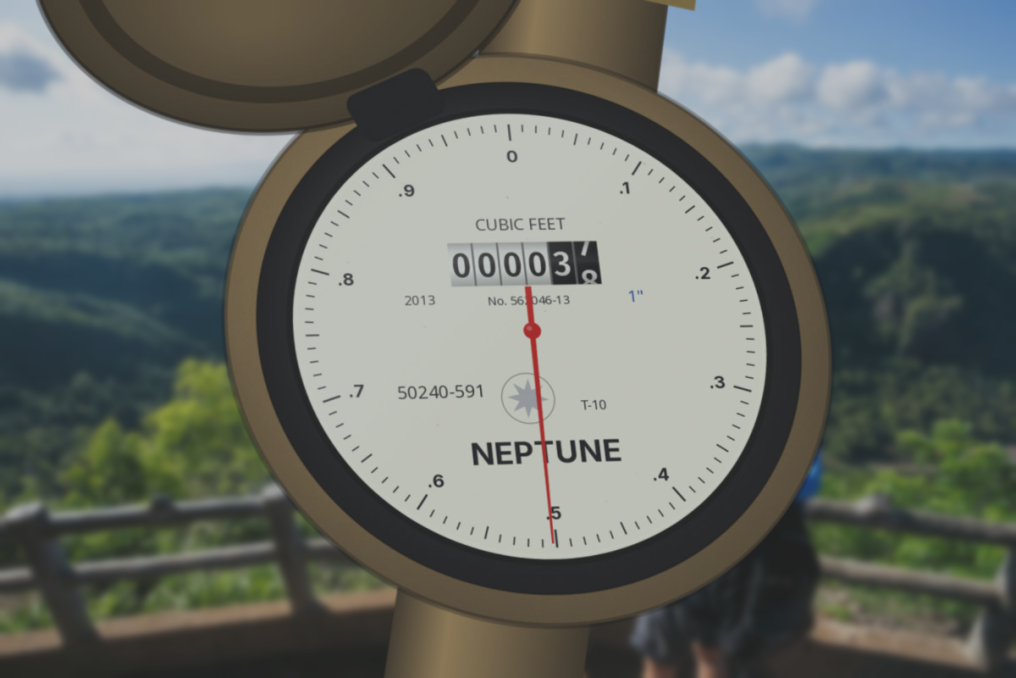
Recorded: 37.50 ft³
